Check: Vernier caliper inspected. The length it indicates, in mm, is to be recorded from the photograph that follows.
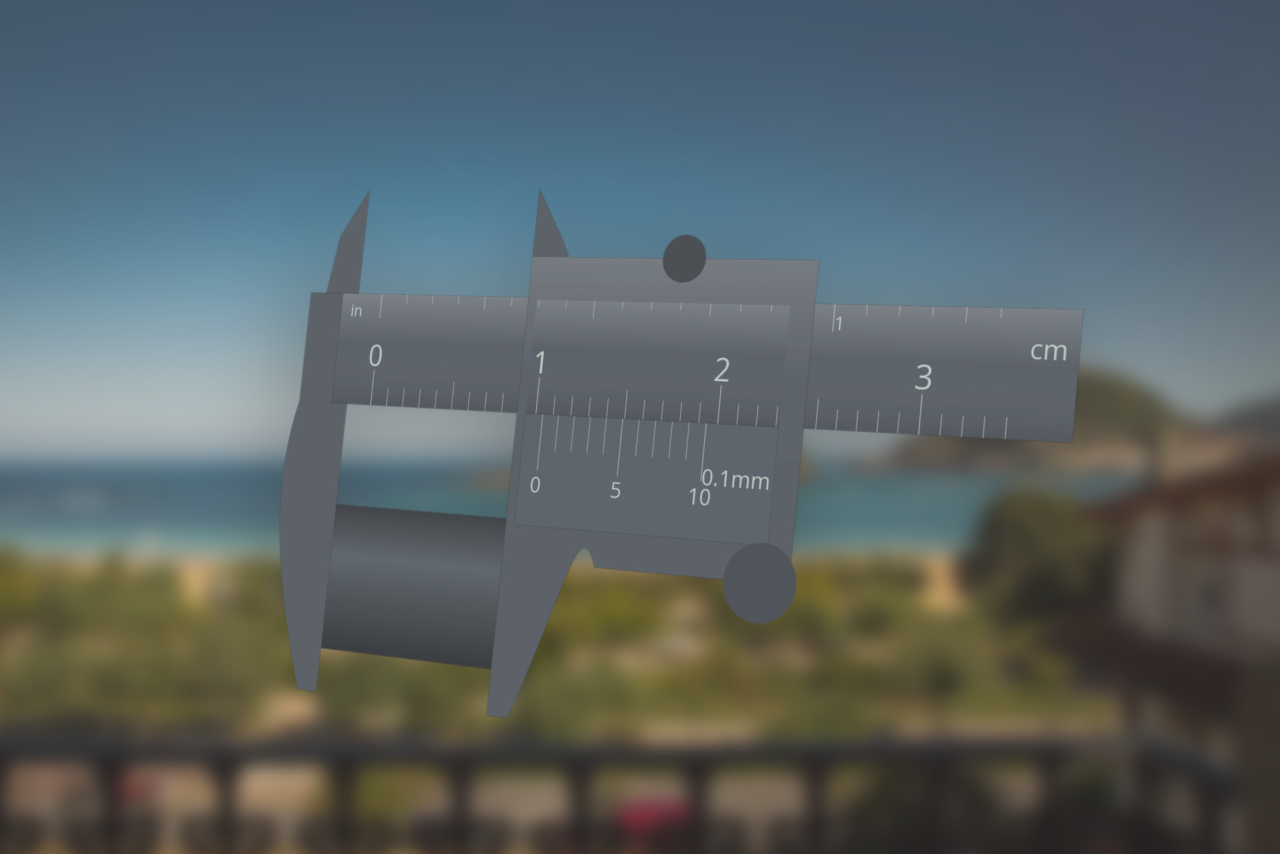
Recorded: 10.4 mm
